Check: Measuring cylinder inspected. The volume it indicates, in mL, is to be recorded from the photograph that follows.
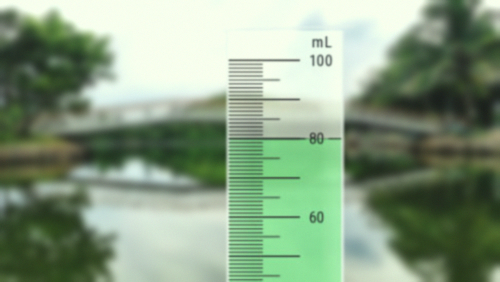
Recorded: 80 mL
